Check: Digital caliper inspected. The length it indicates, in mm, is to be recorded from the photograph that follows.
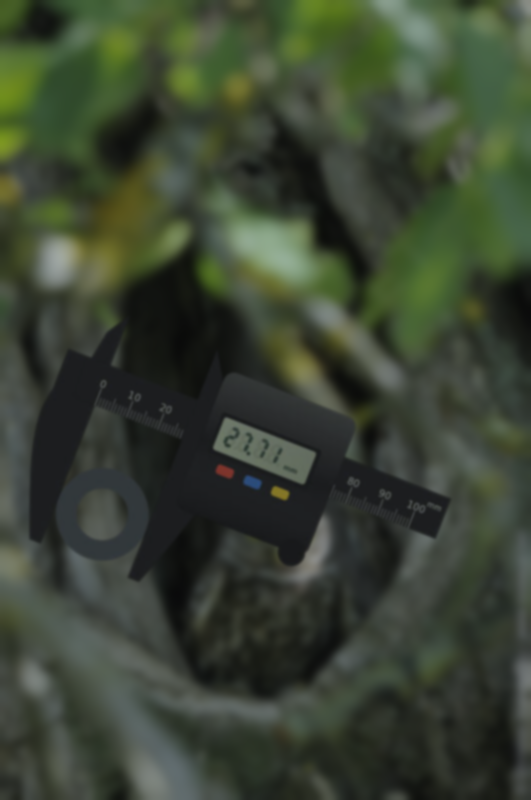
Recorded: 27.71 mm
